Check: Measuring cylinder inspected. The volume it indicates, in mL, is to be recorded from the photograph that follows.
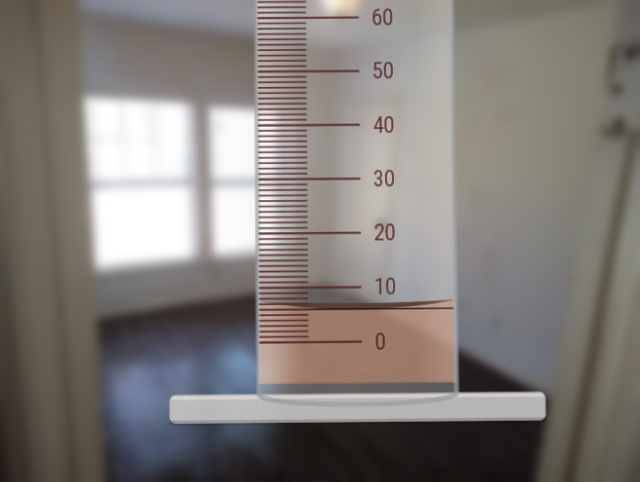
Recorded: 6 mL
